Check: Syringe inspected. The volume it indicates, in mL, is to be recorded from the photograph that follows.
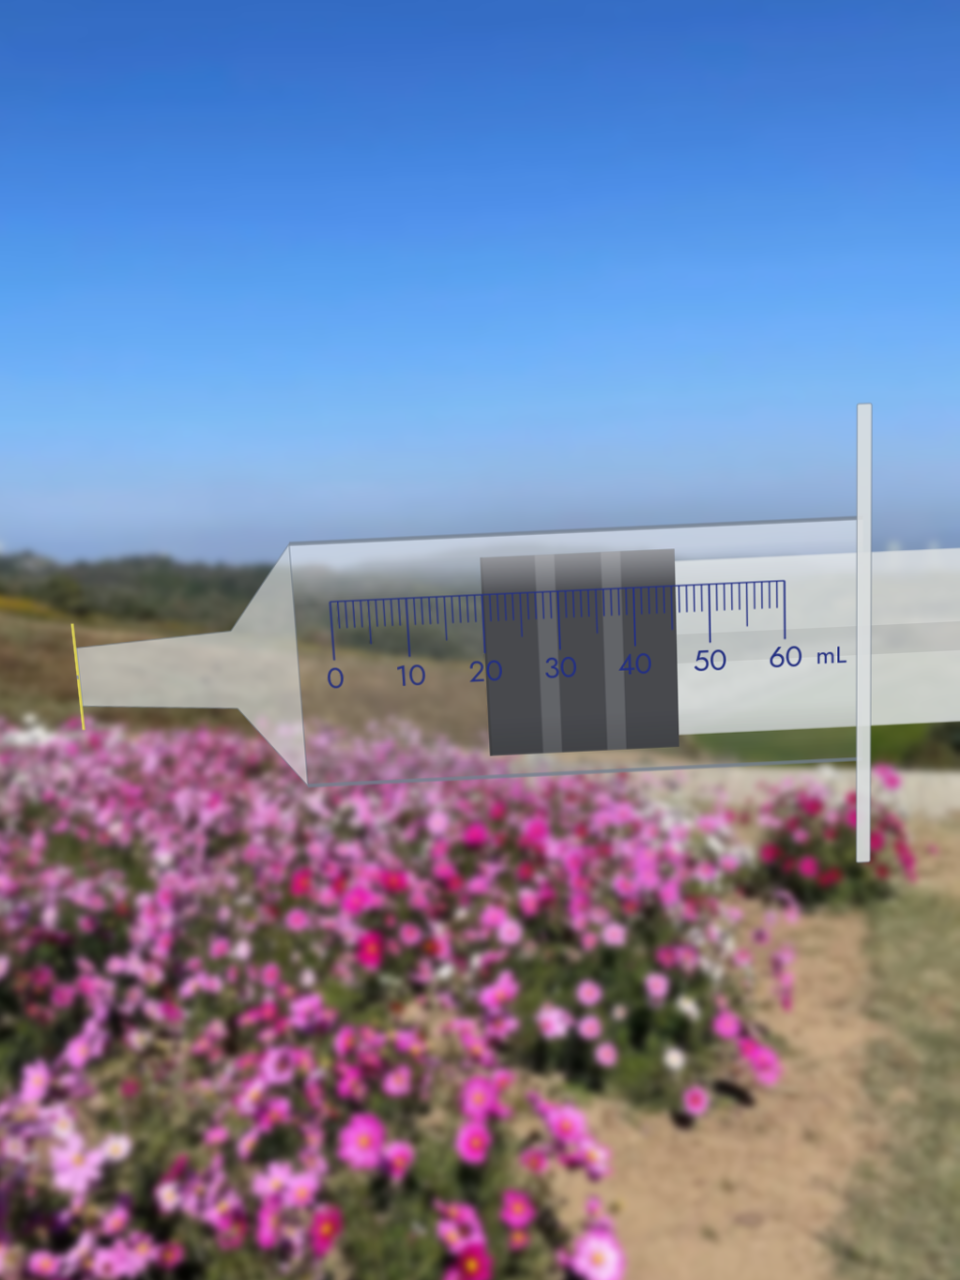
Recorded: 20 mL
